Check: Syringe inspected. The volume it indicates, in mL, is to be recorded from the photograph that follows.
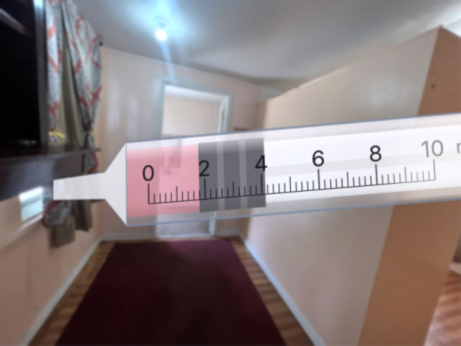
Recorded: 1.8 mL
